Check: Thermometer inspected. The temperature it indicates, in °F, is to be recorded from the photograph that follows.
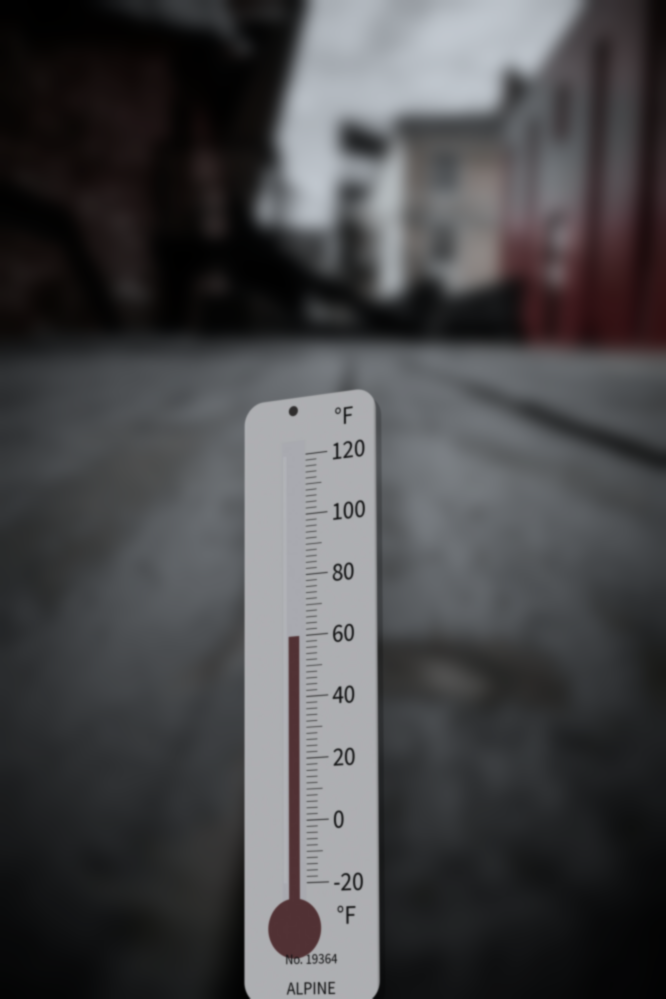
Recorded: 60 °F
